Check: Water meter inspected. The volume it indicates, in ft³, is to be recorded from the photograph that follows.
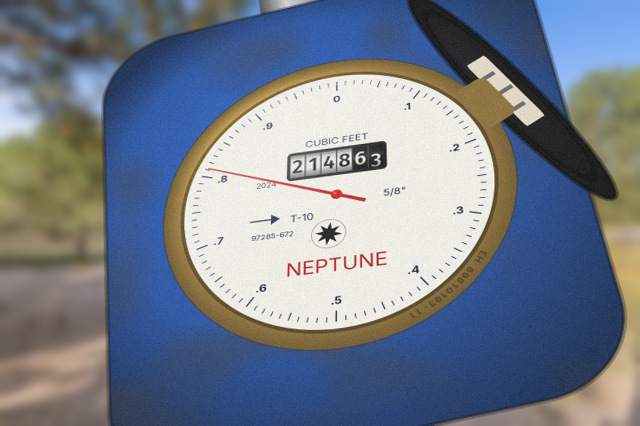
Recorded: 214862.81 ft³
